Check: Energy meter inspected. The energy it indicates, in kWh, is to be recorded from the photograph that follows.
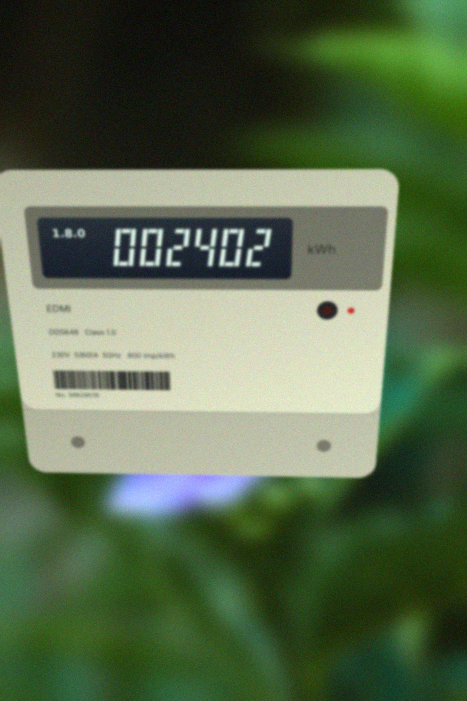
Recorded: 2402 kWh
